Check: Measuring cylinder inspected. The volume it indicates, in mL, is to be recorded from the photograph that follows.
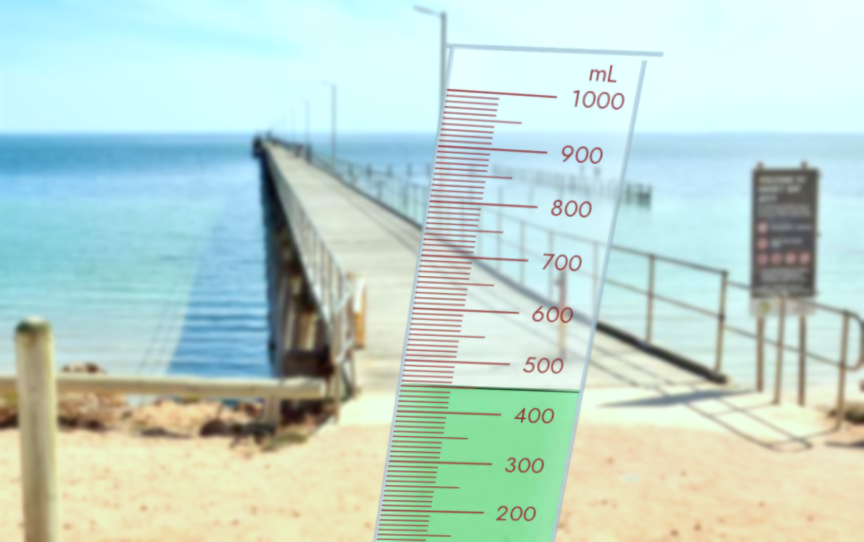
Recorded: 450 mL
